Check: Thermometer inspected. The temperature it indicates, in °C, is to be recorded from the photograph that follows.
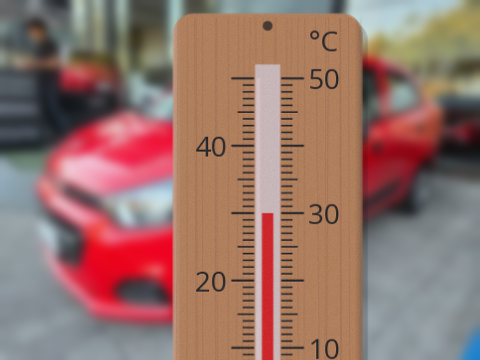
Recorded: 30 °C
